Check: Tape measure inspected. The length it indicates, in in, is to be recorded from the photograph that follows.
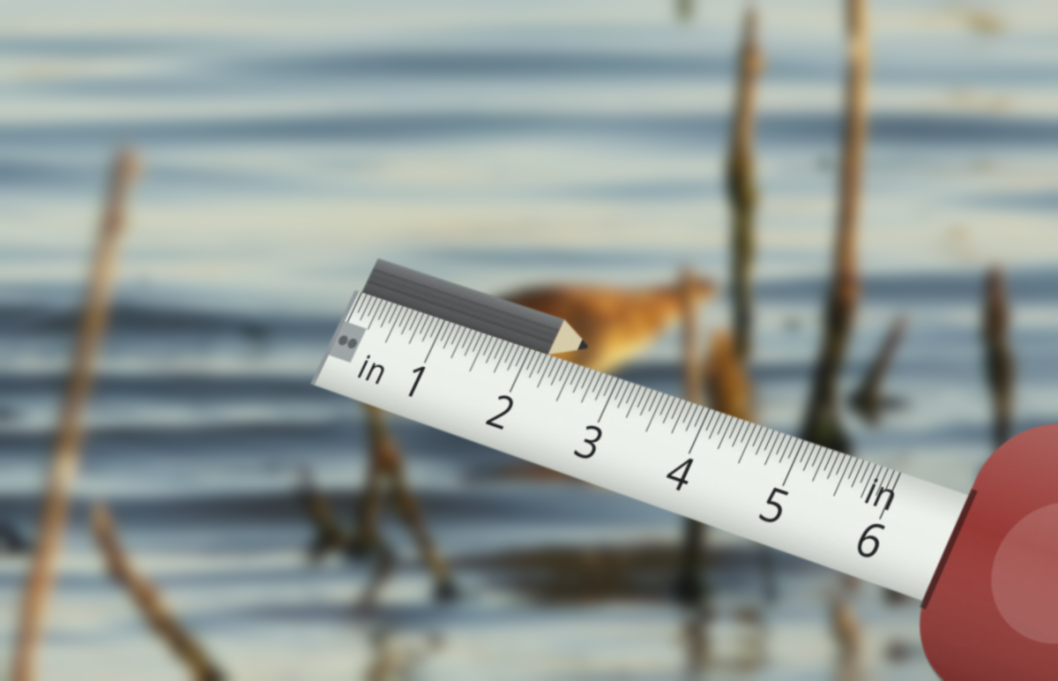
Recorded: 2.5625 in
